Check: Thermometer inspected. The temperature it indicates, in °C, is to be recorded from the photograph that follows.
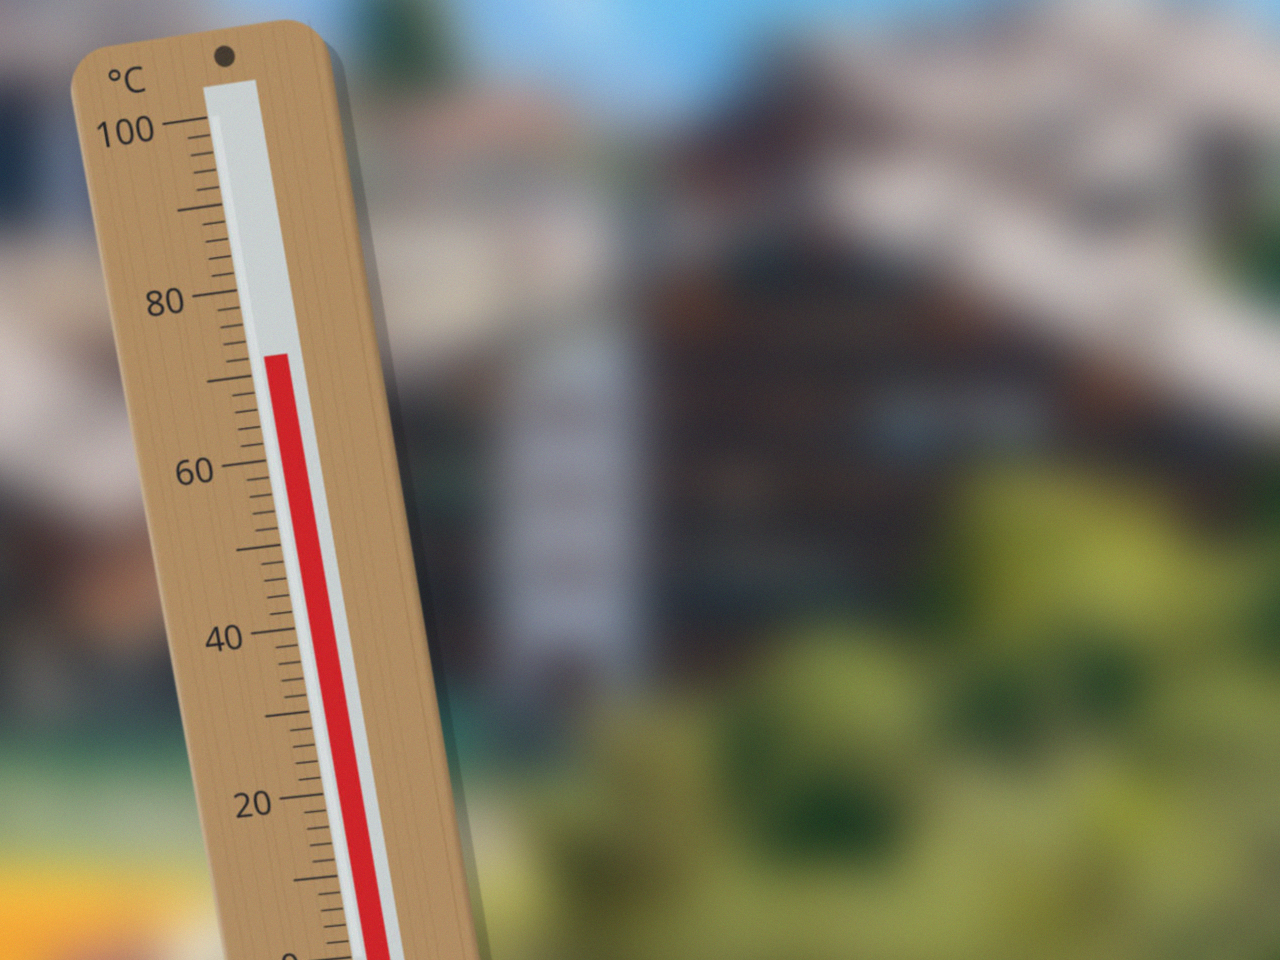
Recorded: 72 °C
